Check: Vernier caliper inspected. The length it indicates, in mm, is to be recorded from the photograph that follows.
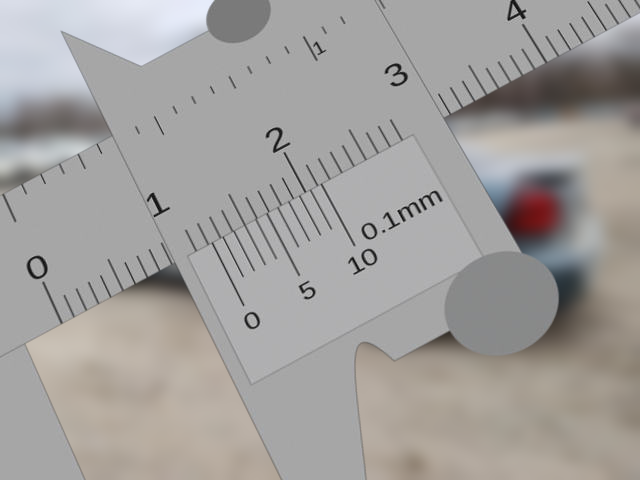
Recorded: 12.3 mm
